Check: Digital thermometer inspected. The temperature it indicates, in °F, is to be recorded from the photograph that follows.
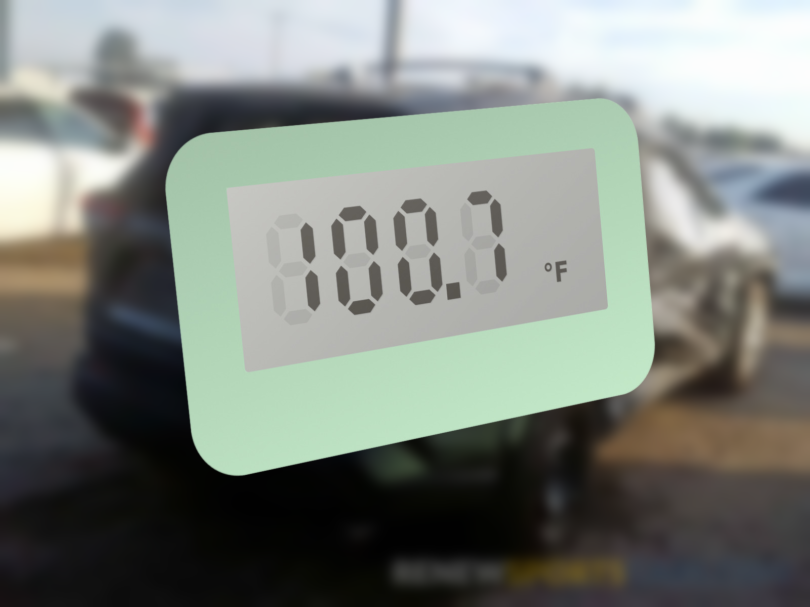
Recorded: 100.7 °F
